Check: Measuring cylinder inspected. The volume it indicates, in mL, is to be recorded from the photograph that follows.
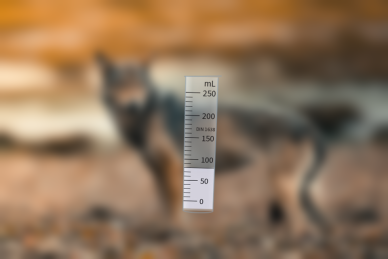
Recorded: 80 mL
